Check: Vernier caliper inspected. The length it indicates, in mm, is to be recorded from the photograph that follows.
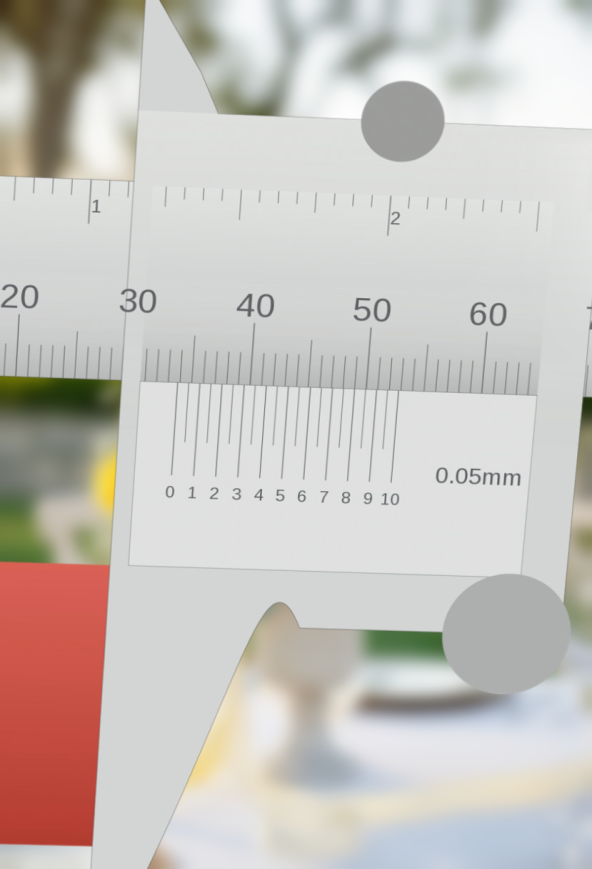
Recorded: 33.8 mm
